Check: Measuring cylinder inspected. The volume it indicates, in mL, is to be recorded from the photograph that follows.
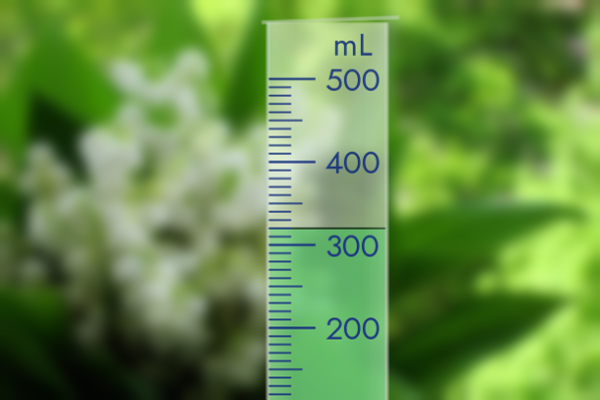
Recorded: 320 mL
